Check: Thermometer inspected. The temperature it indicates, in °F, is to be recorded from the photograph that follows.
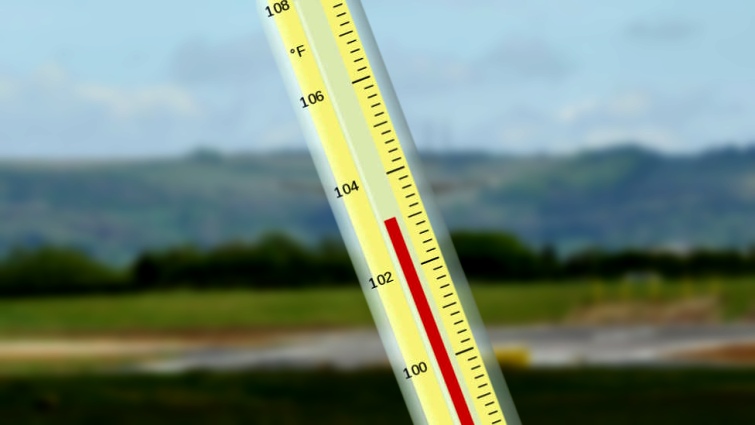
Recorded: 103.1 °F
